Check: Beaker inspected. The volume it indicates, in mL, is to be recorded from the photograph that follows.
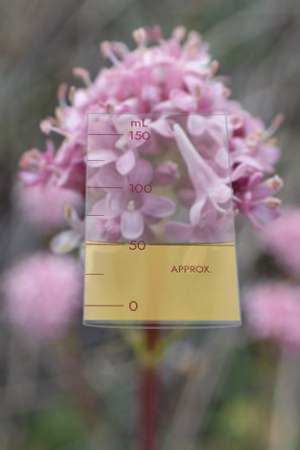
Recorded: 50 mL
